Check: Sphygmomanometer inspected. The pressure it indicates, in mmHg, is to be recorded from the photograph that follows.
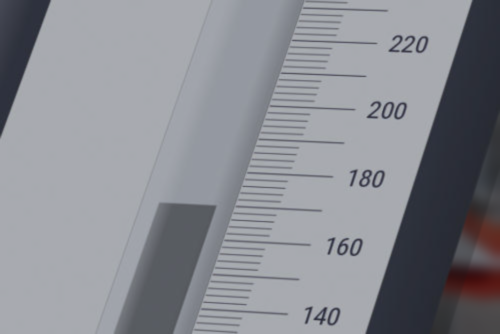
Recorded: 170 mmHg
